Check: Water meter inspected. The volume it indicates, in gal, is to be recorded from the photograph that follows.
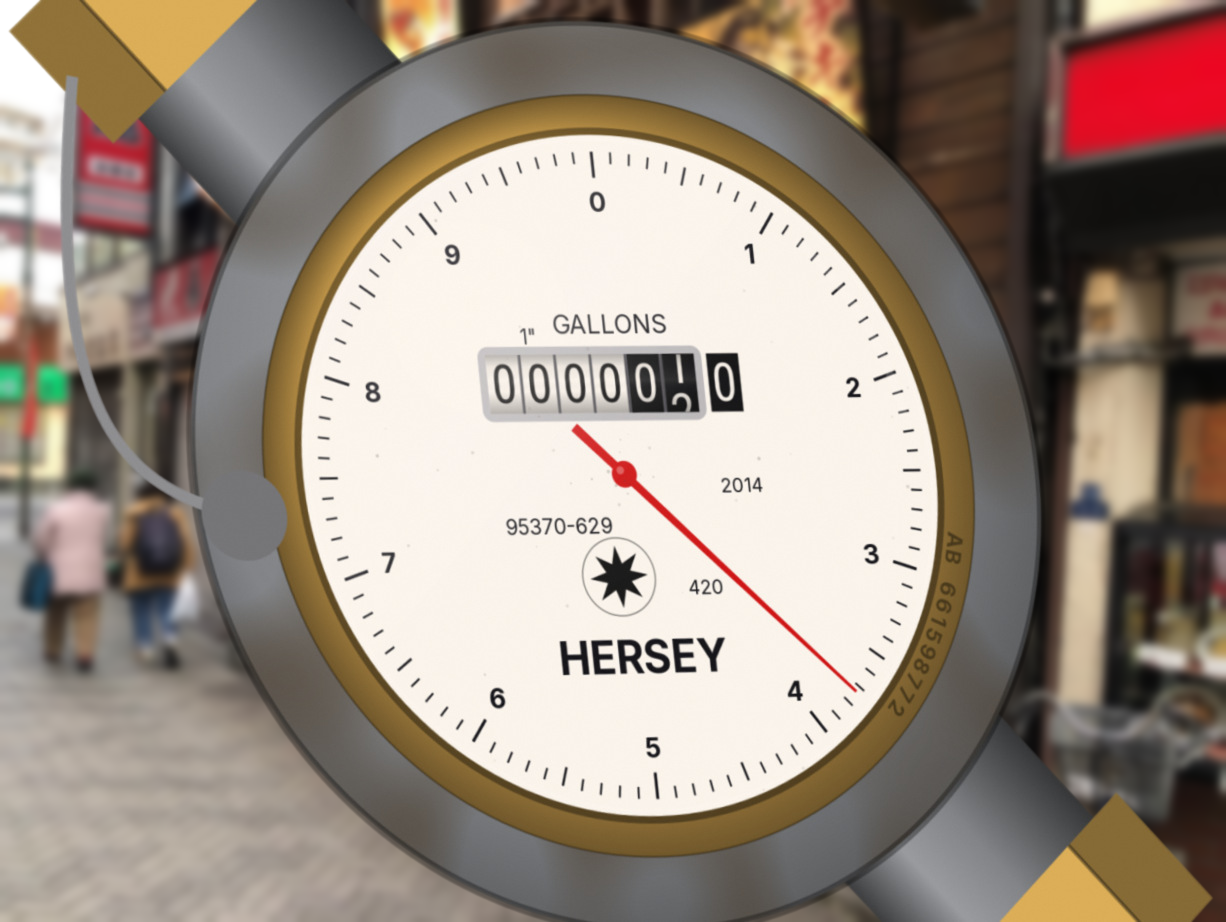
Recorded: 13.7 gal
